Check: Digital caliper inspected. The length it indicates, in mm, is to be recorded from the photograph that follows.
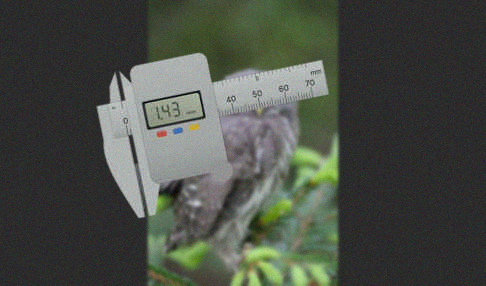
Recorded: 1.43 mm
